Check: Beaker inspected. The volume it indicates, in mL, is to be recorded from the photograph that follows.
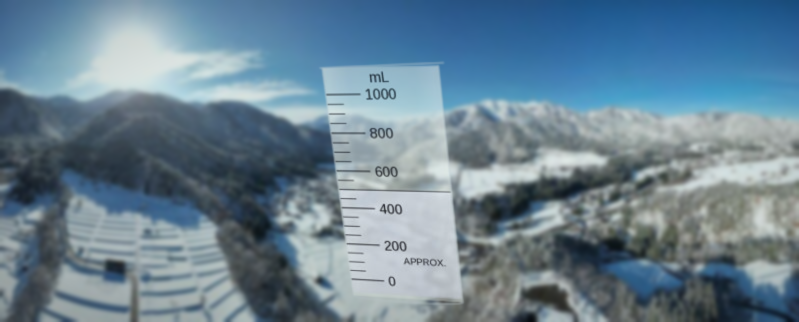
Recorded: 500 mL
